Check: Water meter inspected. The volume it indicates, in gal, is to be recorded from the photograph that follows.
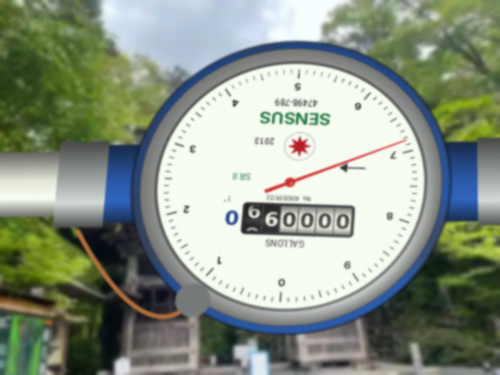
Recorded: 986.8 gal
